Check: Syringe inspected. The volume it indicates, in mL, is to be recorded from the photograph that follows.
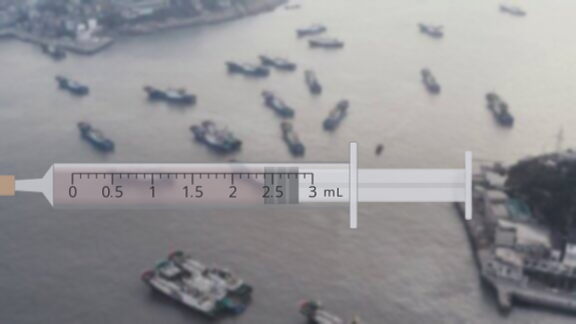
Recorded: 2.4 mL
